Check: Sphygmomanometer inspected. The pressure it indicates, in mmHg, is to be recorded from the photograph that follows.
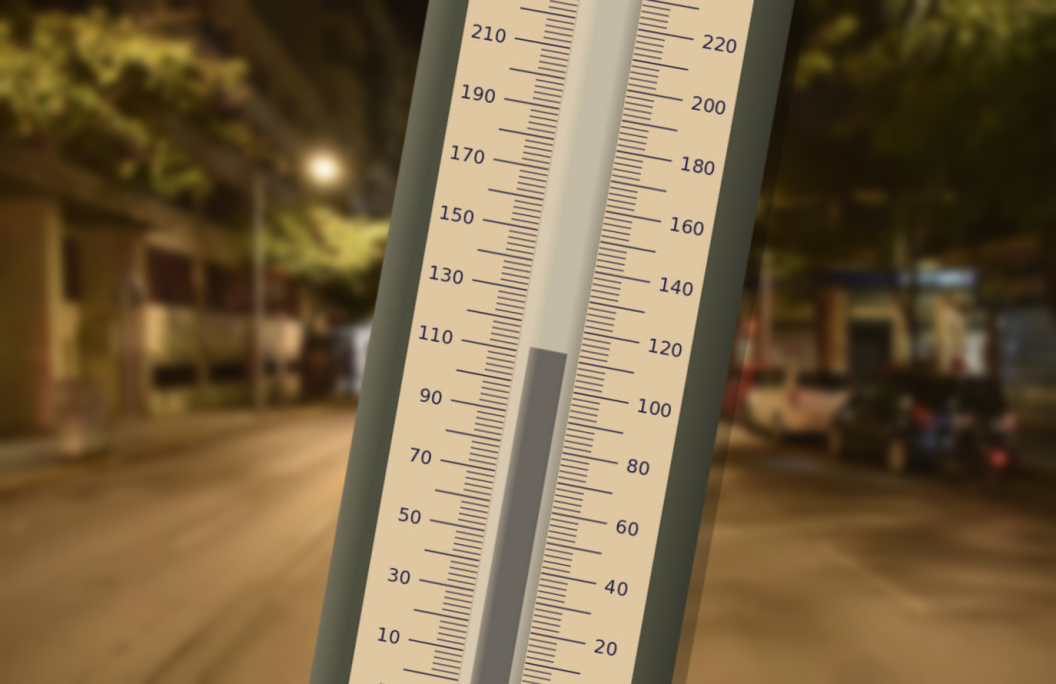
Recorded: 112 mmHg
